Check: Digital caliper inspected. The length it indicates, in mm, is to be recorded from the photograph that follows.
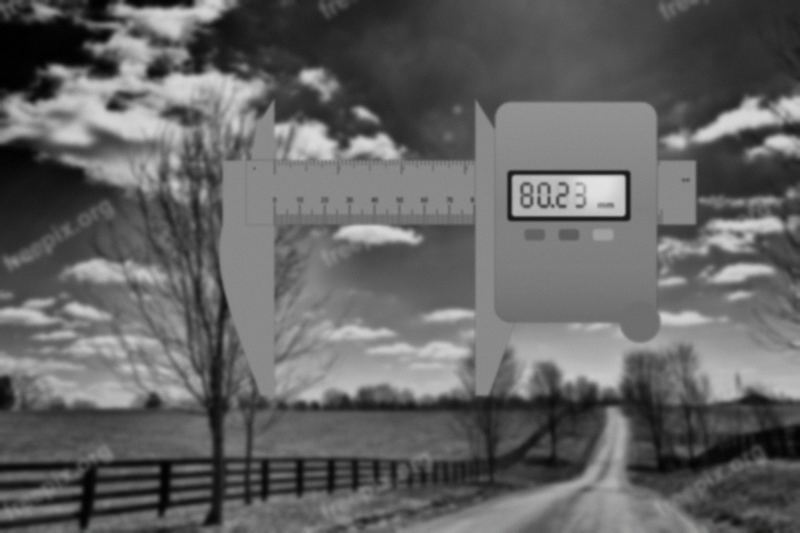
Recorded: 80.23 mm
